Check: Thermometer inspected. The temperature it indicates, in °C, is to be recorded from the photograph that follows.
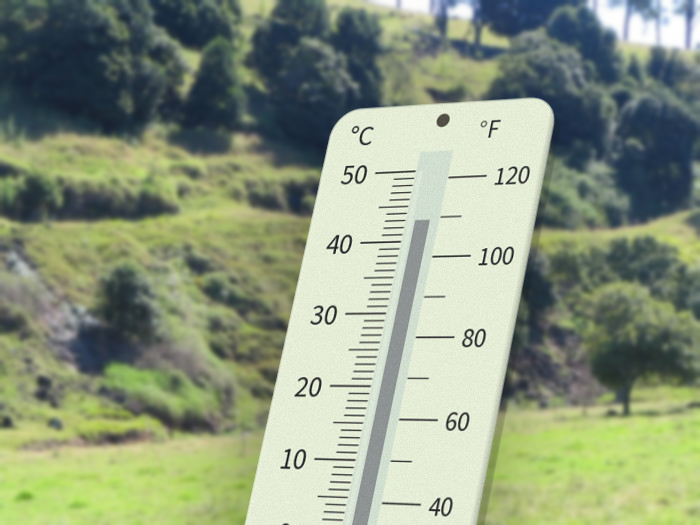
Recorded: 43 °C
